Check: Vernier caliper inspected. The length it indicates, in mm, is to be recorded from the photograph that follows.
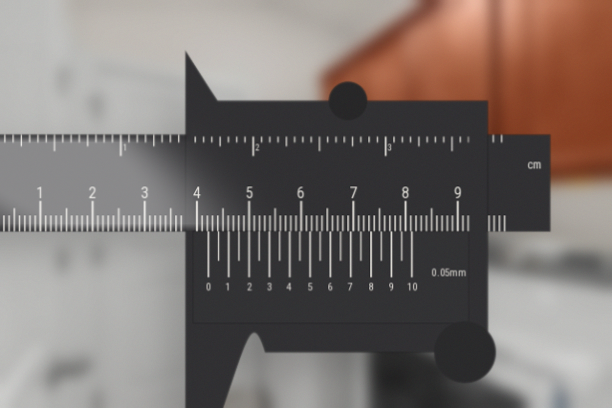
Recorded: 42.2 mm
